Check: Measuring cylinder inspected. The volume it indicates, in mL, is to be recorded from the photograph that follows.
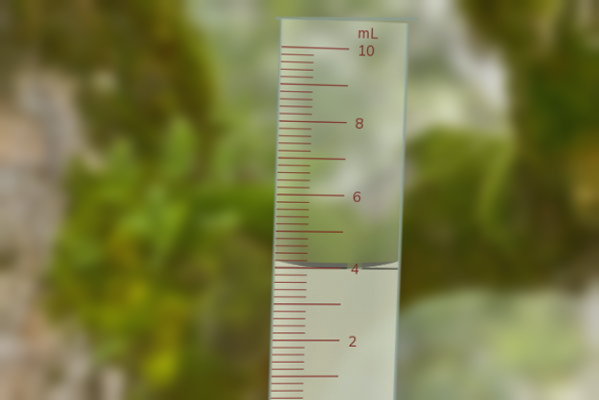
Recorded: 4 mL
